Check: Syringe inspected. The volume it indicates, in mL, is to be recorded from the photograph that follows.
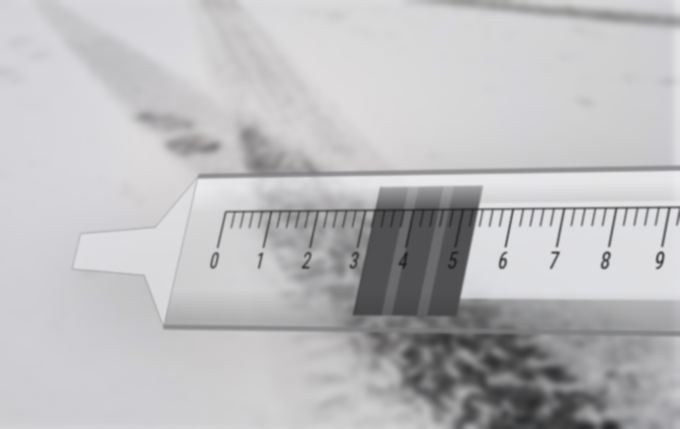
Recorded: 3.2 mL
